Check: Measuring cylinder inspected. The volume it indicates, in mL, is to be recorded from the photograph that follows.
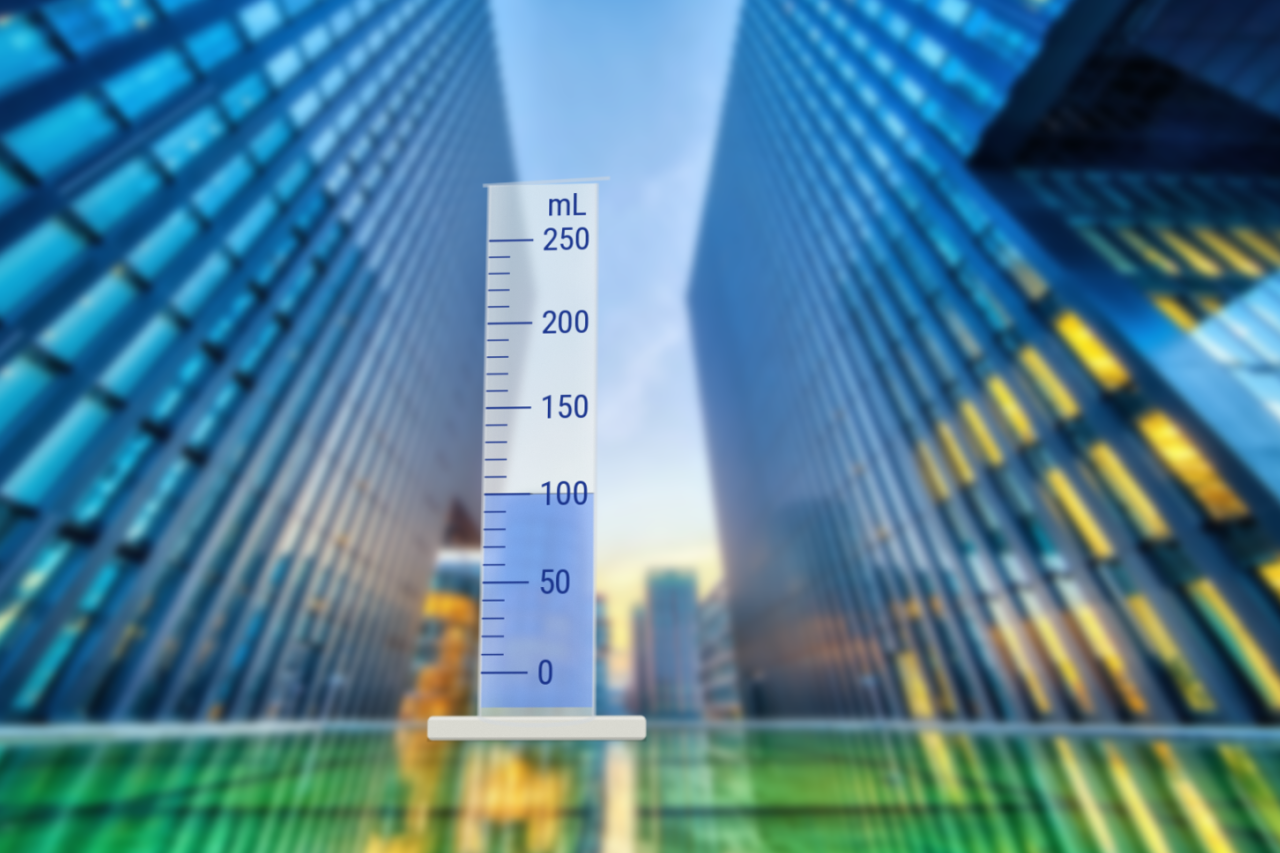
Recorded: 100 mL
